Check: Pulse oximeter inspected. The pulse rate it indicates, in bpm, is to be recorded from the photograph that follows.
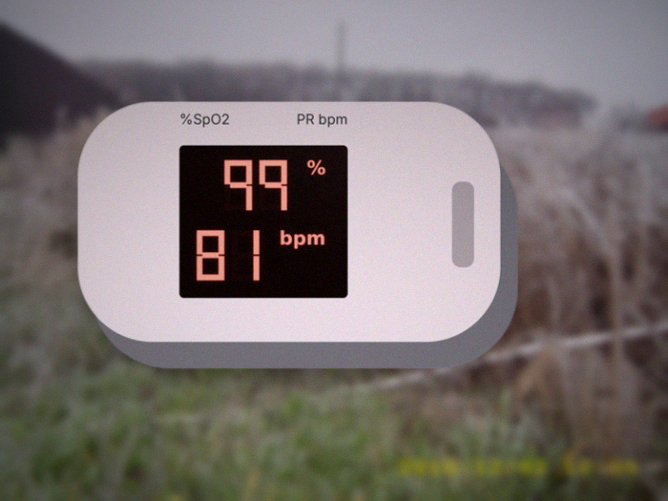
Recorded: 81 bpm
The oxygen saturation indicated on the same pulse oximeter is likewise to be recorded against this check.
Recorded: 99 %
